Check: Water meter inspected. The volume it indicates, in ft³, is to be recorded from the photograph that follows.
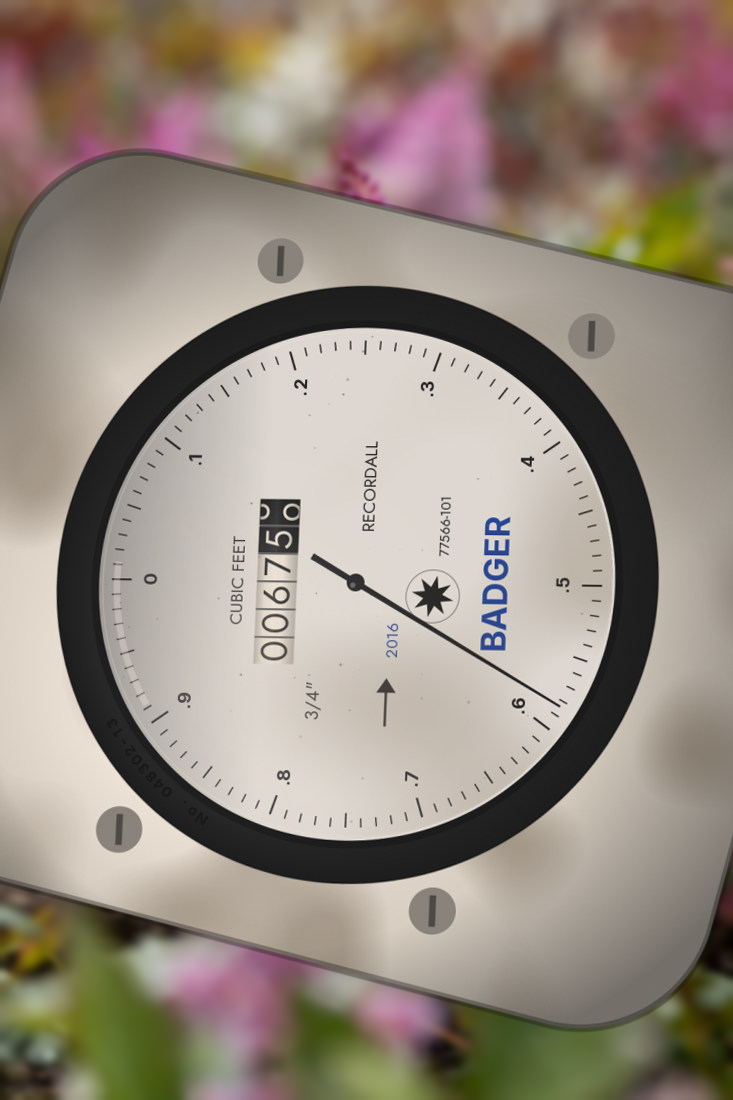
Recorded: 6758.58 ft³
